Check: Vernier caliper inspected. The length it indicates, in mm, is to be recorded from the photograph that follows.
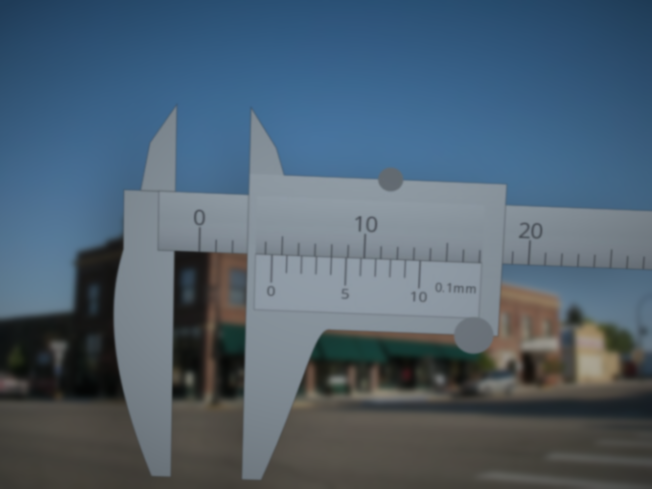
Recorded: 4.4 mm
